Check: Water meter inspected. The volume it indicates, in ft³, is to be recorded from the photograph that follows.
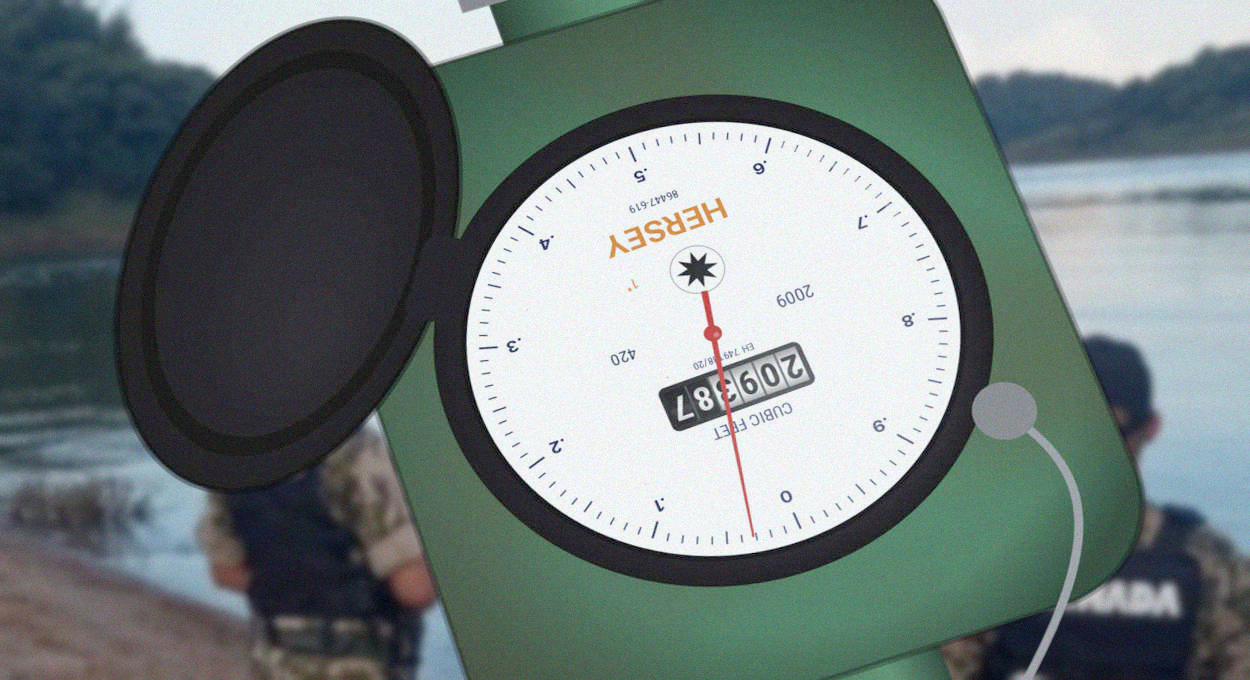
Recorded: 209387.03 ft³
